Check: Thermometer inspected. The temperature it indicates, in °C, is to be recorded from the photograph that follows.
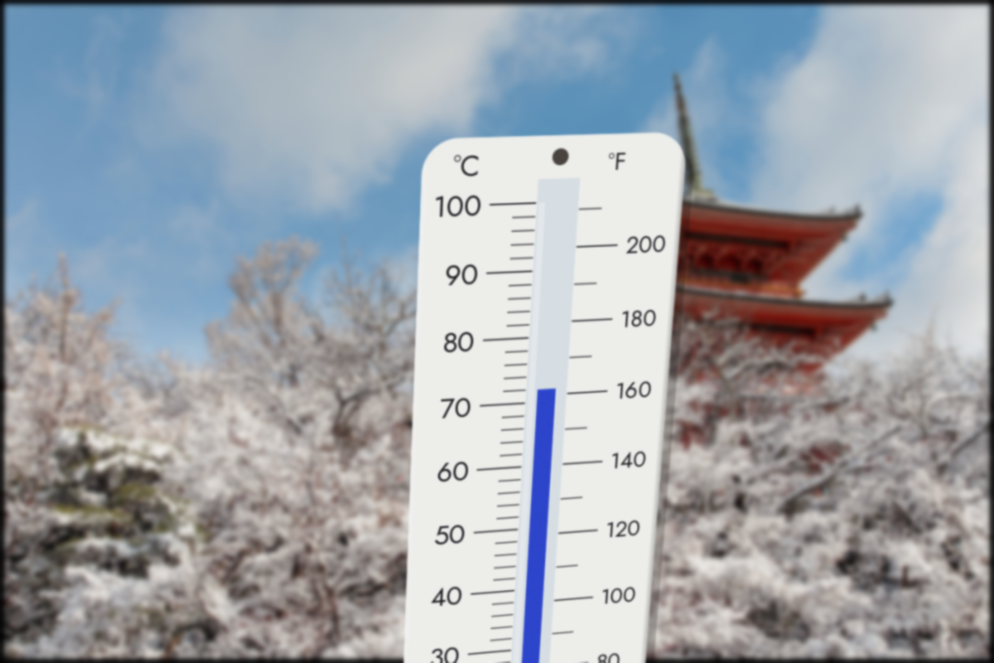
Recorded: 72 °C
